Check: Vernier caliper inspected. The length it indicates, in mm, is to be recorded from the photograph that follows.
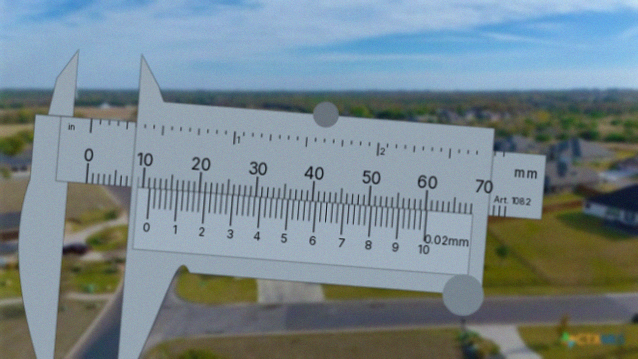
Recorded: 11.2 mm
